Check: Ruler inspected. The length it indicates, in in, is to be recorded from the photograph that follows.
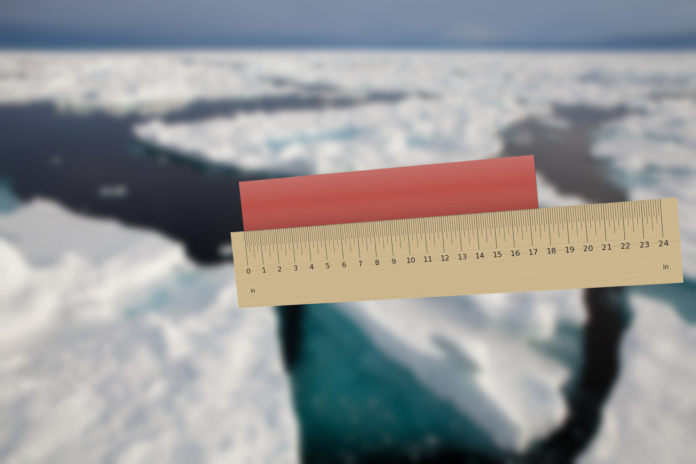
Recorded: 17.5 in
